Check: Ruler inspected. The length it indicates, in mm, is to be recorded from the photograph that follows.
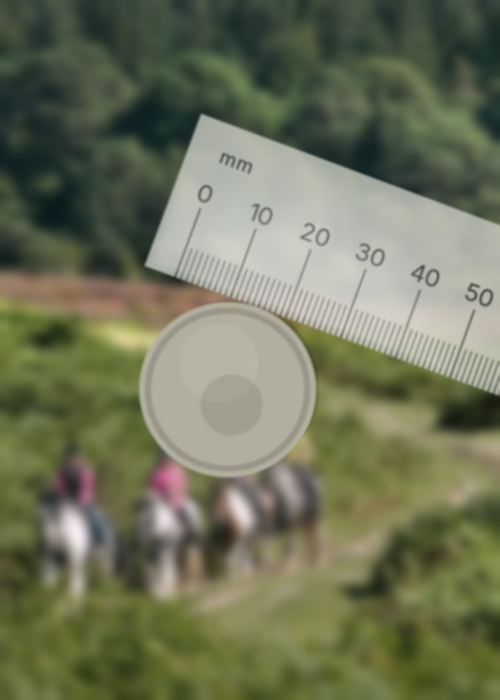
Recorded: 30 mm
